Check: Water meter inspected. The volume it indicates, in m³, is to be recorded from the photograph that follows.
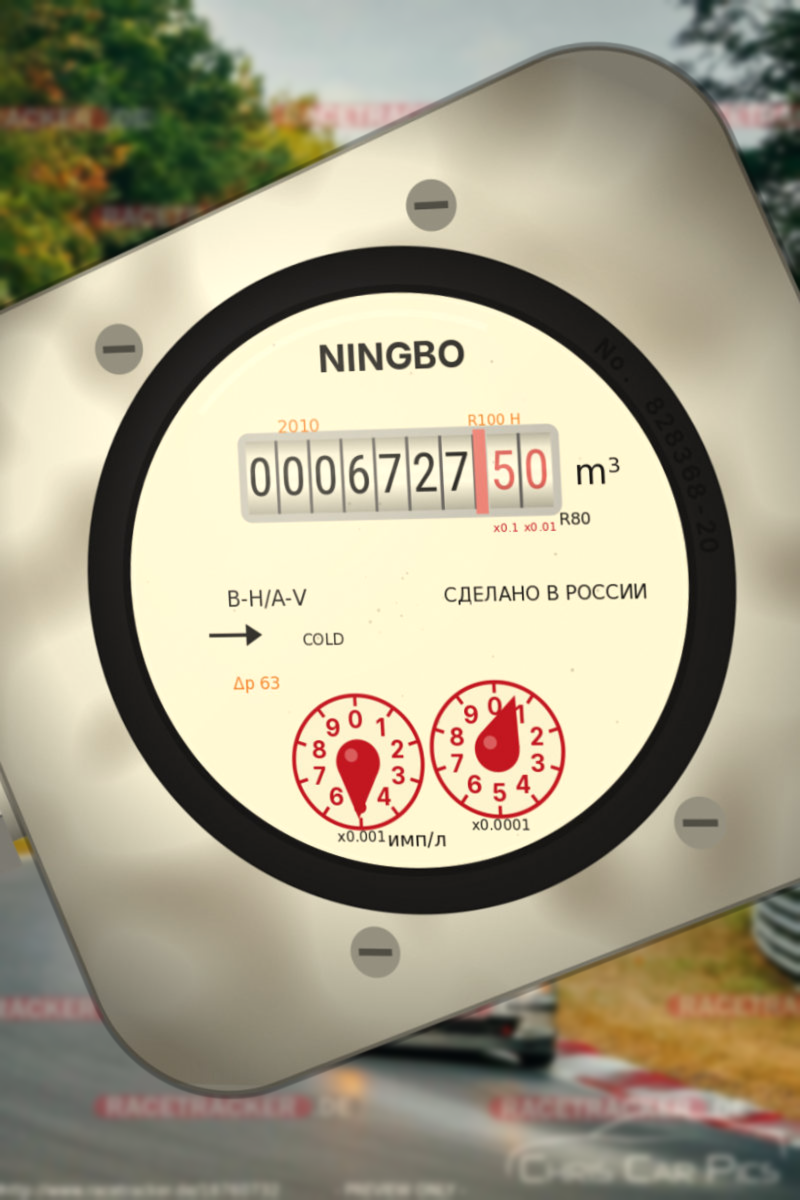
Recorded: 6727.5050 m³
